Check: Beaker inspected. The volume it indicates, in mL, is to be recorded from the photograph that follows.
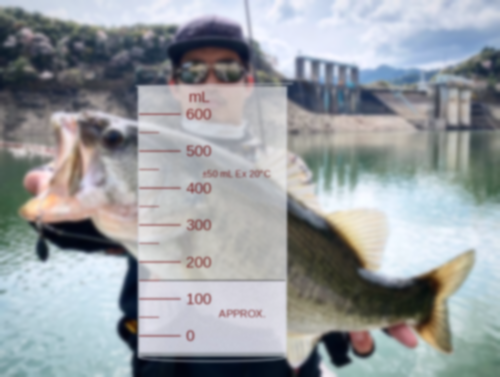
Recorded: 150 mL
